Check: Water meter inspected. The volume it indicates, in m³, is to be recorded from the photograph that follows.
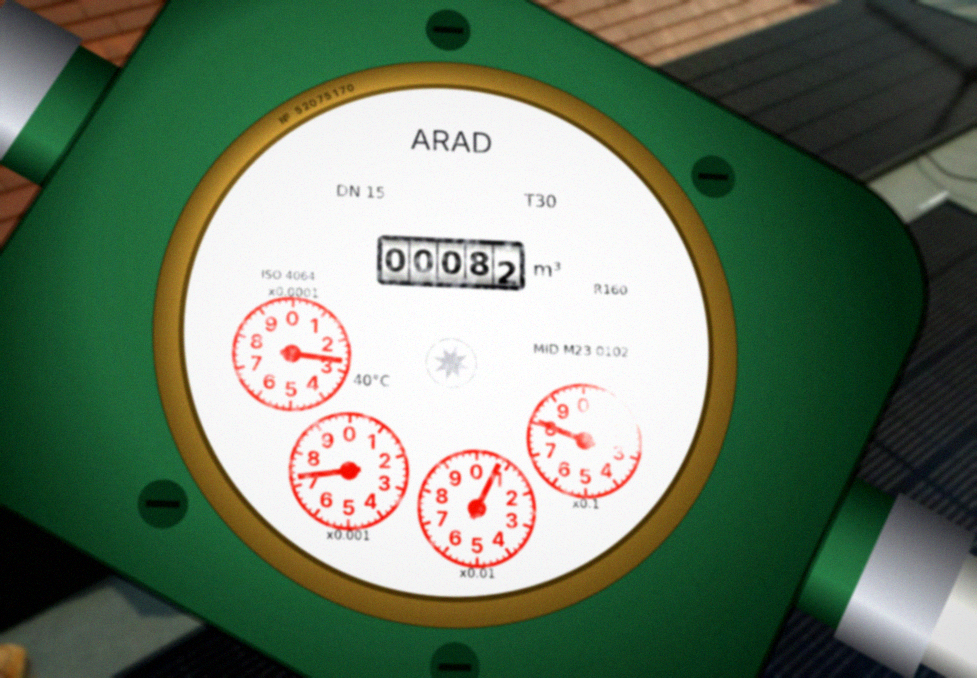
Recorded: 81.8072 m³
